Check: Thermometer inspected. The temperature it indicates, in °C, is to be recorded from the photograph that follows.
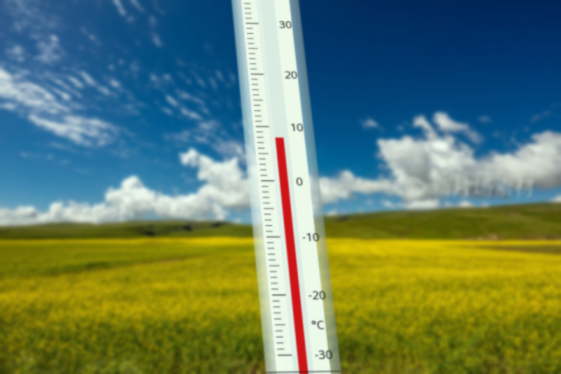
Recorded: 8 °C
